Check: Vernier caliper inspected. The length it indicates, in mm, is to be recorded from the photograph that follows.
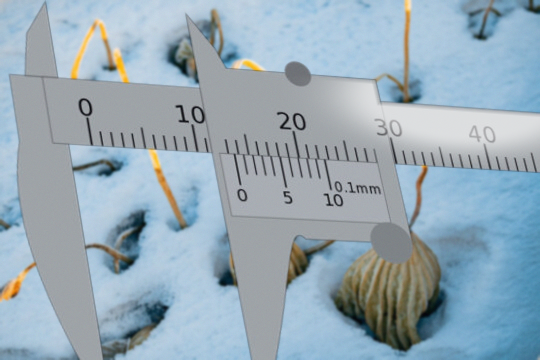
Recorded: 13.6 mm
